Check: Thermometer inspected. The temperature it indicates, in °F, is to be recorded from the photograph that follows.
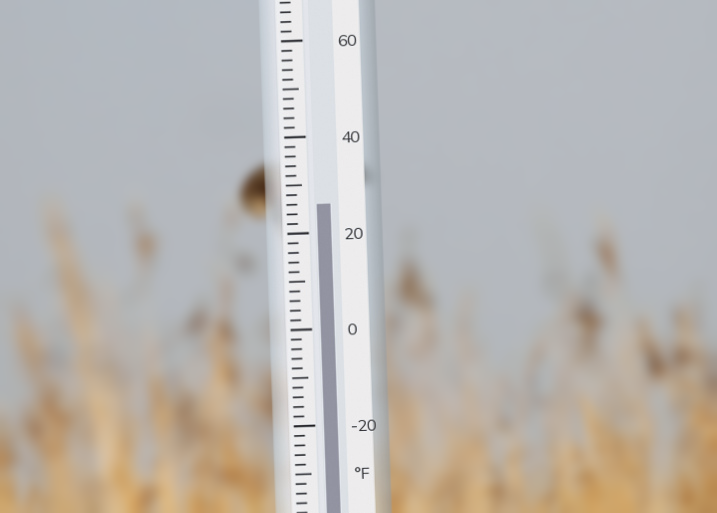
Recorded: 26 °F
